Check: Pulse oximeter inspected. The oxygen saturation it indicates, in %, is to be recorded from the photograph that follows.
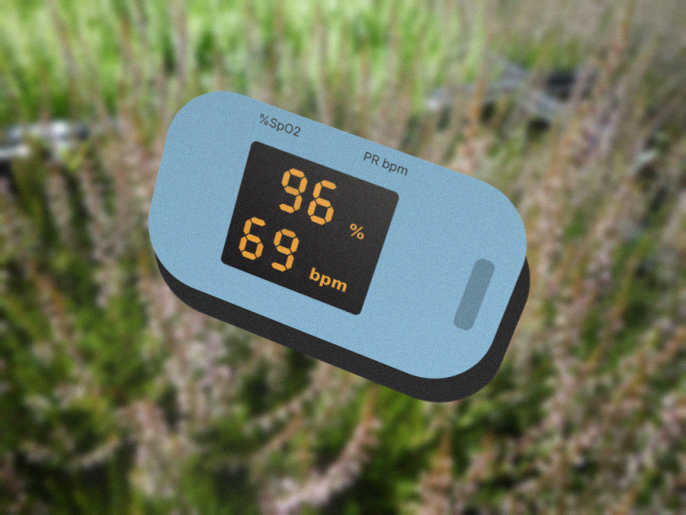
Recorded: 96 %
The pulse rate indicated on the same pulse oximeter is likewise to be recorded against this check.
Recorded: 69 bpm
